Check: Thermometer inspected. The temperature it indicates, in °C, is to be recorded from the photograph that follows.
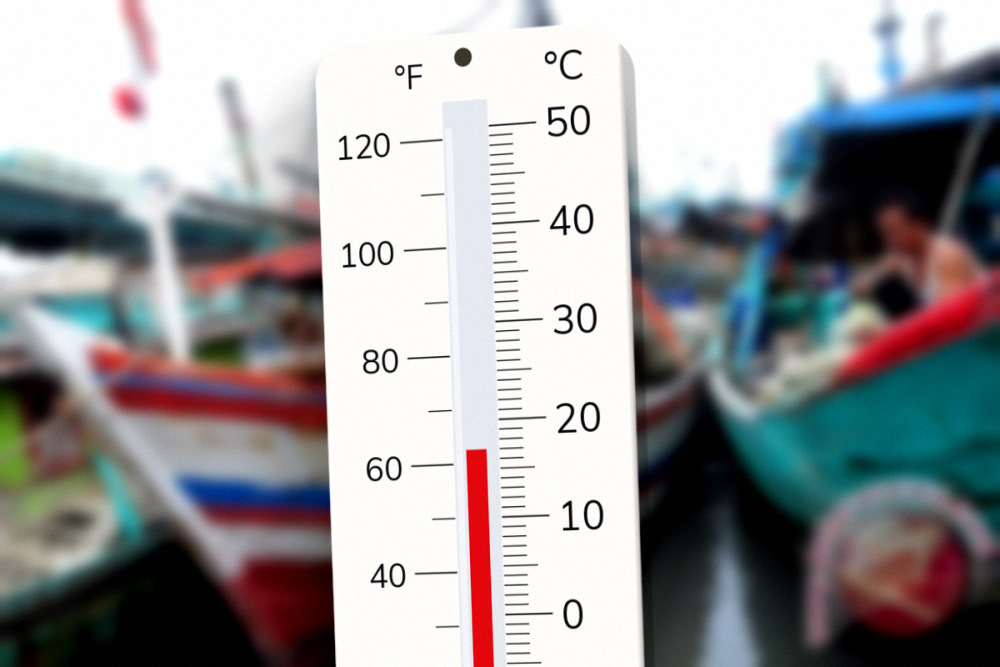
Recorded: 17 °C
